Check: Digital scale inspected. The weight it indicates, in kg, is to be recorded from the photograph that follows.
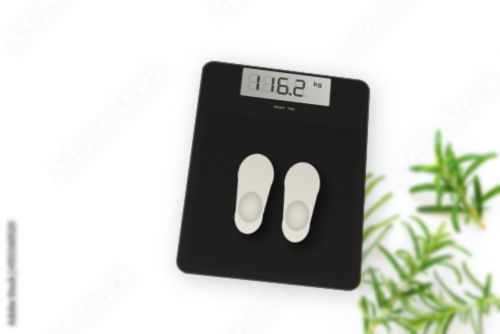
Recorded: 116.2 kg
